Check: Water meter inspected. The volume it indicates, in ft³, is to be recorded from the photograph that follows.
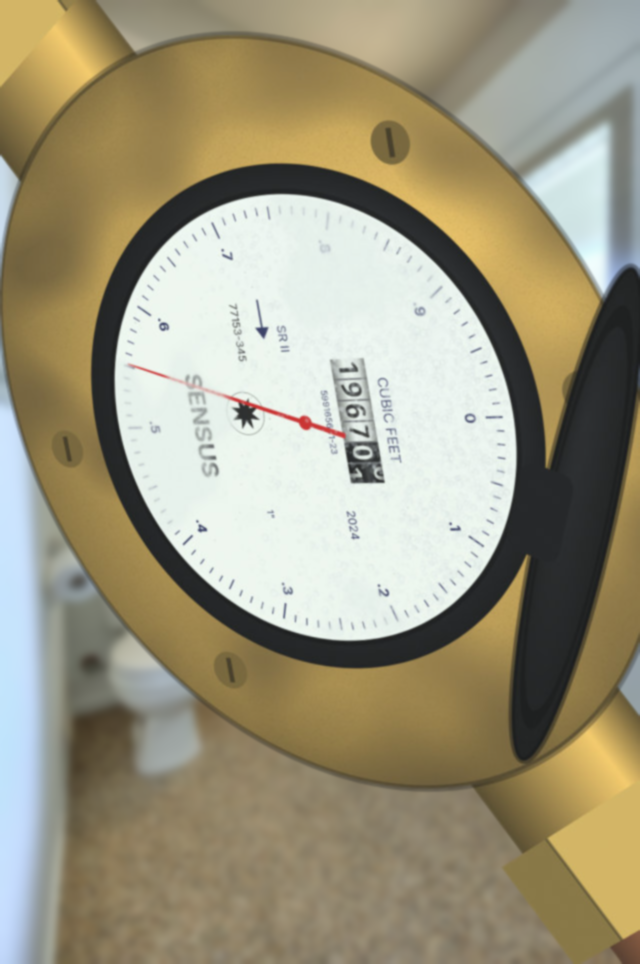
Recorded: 196700.55 ft³
